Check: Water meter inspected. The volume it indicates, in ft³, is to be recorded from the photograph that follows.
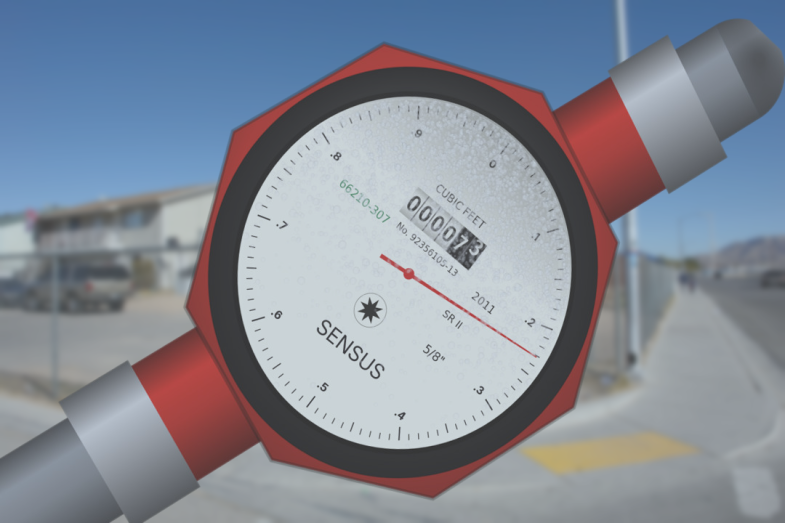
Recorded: 73.23 ft³
